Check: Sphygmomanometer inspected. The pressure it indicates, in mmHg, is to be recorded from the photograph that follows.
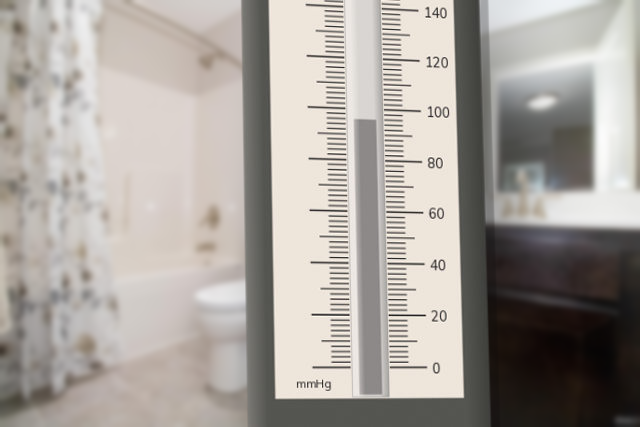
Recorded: 96 mmHg
